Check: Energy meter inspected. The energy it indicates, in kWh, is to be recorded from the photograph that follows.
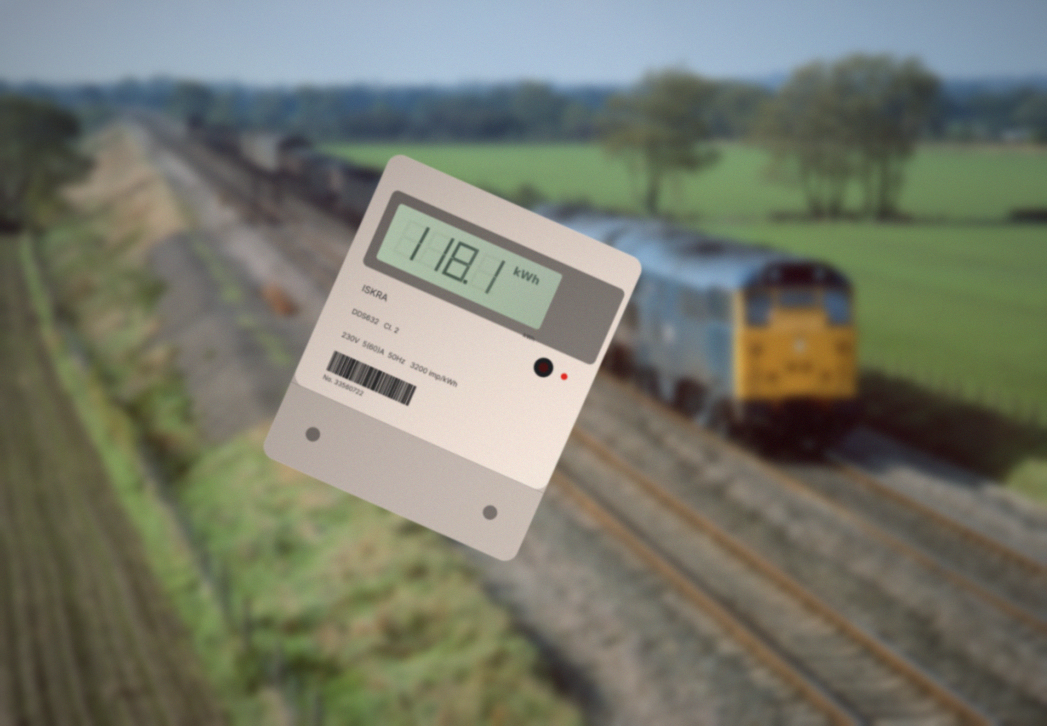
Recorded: 118.1 kWh
